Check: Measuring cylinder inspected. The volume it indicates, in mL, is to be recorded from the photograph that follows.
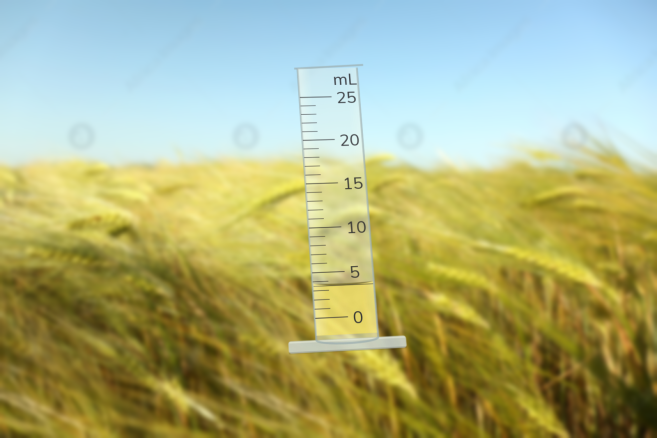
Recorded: 3.5 mL
